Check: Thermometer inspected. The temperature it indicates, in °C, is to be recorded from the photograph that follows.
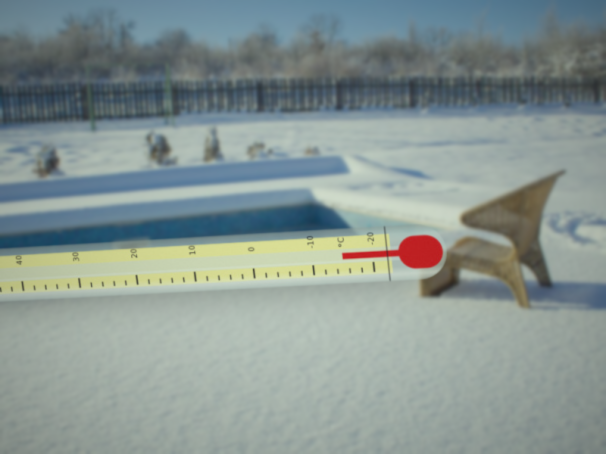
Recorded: -15 °C
